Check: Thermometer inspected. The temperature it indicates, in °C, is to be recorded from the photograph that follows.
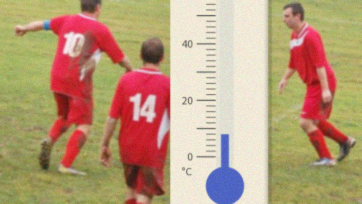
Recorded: 8 °C
